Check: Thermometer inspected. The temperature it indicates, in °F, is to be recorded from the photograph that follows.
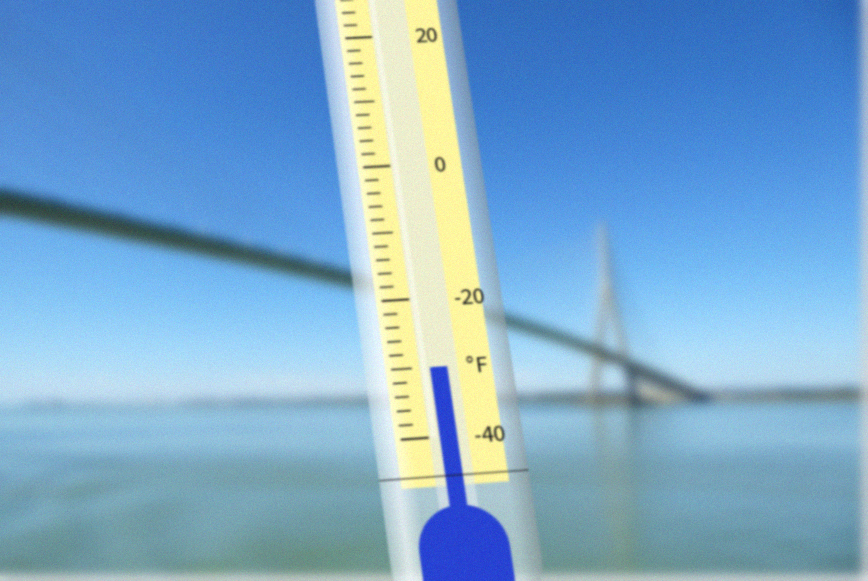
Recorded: -30 °F
